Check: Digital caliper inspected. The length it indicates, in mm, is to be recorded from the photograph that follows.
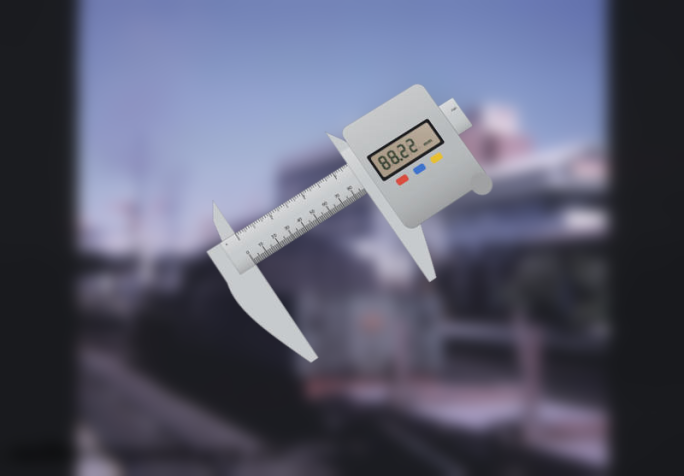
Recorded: 88.22 mm
